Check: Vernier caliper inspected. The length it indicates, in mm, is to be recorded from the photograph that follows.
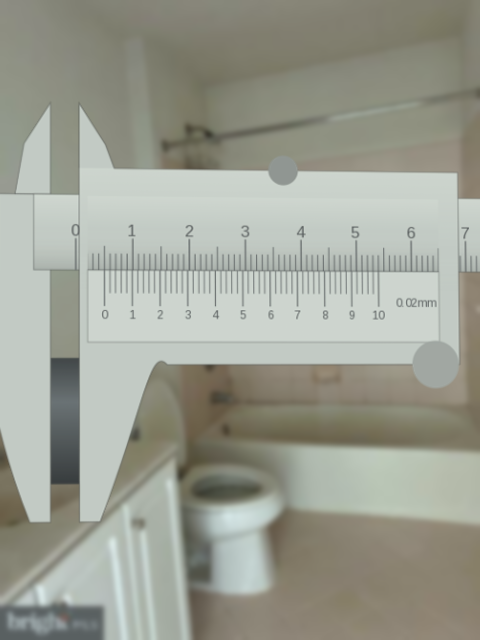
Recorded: 5.0 mm
